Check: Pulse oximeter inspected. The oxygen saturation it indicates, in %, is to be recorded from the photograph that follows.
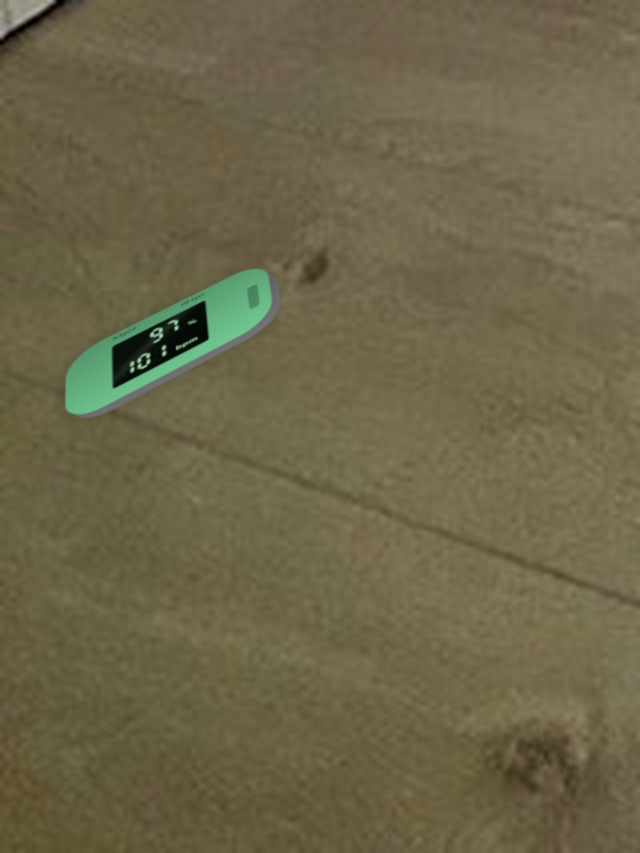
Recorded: 97 %
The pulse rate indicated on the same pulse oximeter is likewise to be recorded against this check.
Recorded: 101 bpm
